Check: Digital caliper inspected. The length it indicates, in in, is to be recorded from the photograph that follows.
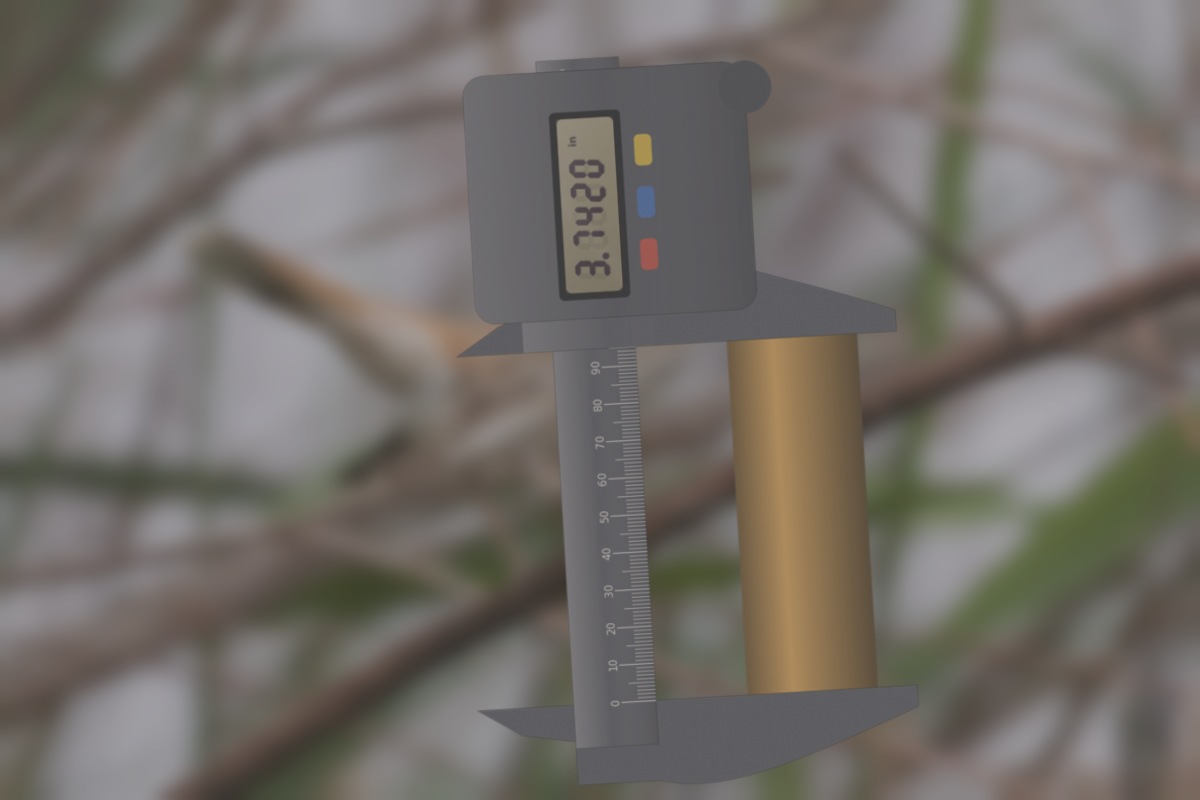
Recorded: 3.7420 in
